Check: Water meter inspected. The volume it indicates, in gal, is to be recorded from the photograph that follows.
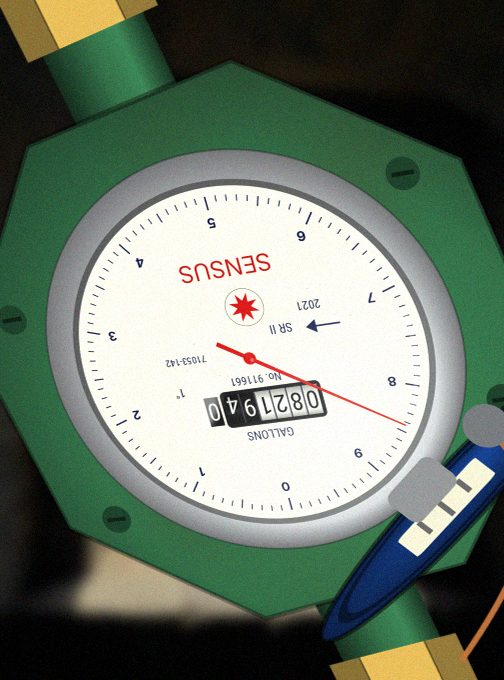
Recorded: 821938.4 gal
